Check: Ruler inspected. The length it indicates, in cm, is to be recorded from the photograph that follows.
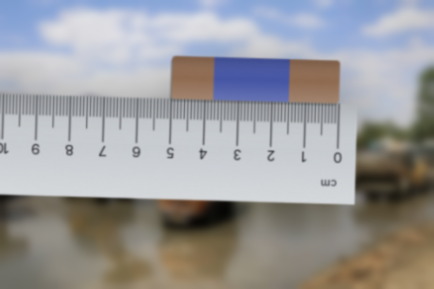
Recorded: 5 cm
